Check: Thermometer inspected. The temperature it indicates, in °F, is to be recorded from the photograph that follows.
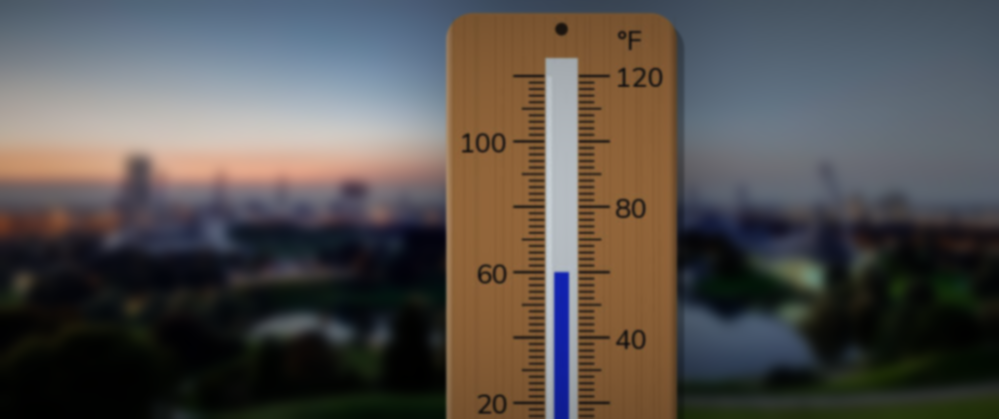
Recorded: 60 °F
